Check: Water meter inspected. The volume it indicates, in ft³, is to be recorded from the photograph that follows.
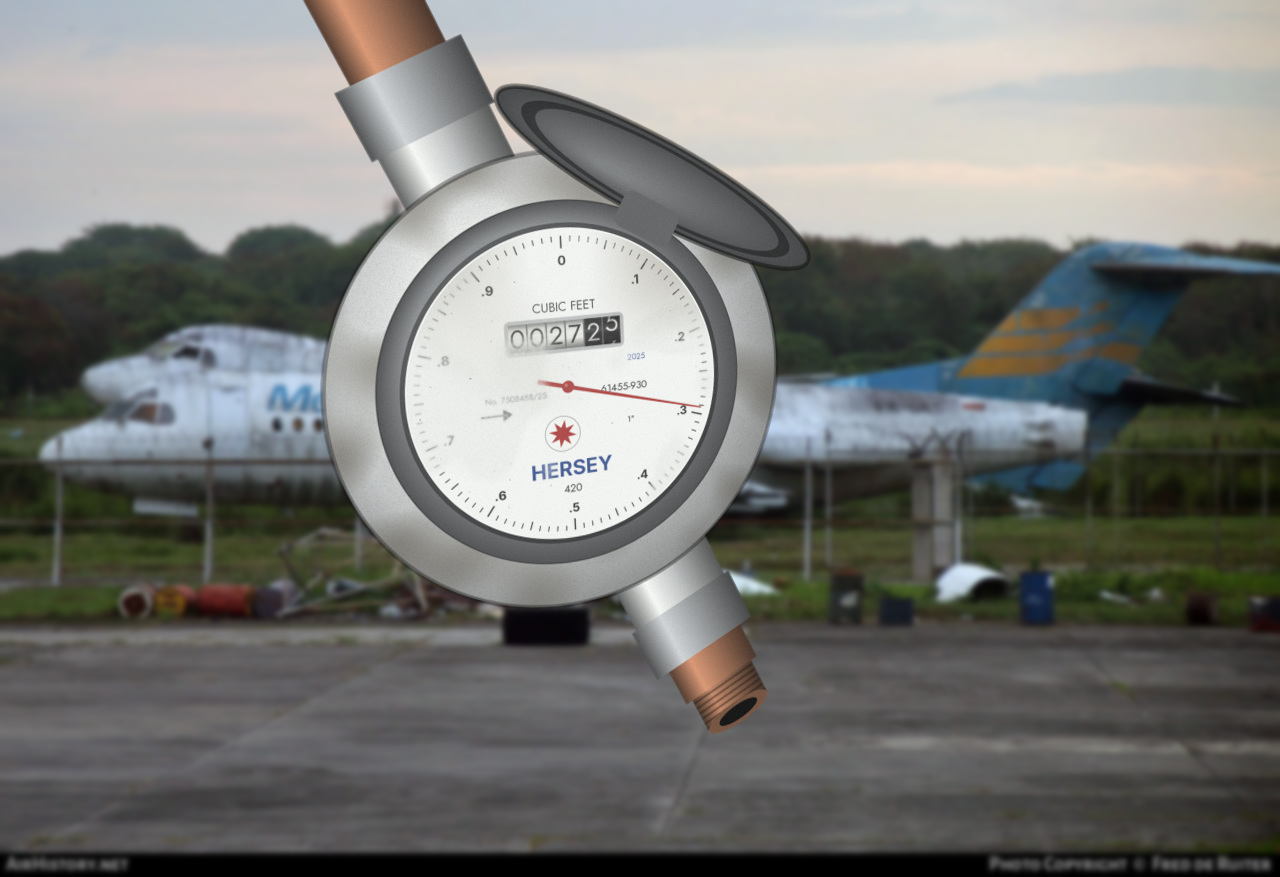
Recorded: 2725.29 ft³
